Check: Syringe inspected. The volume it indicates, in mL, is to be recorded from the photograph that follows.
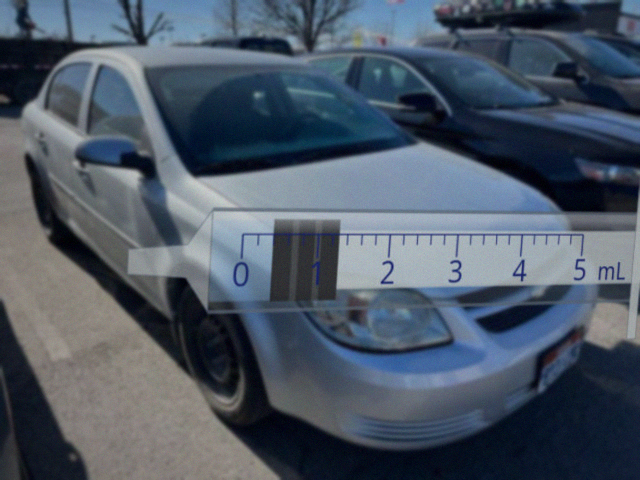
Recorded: 0.4 mL
